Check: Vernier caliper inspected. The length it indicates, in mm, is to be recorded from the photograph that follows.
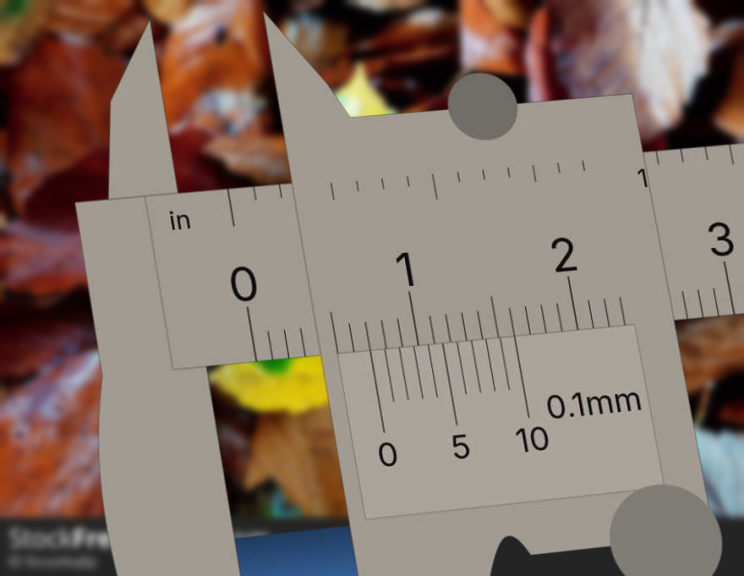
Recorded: 7.0 mm
